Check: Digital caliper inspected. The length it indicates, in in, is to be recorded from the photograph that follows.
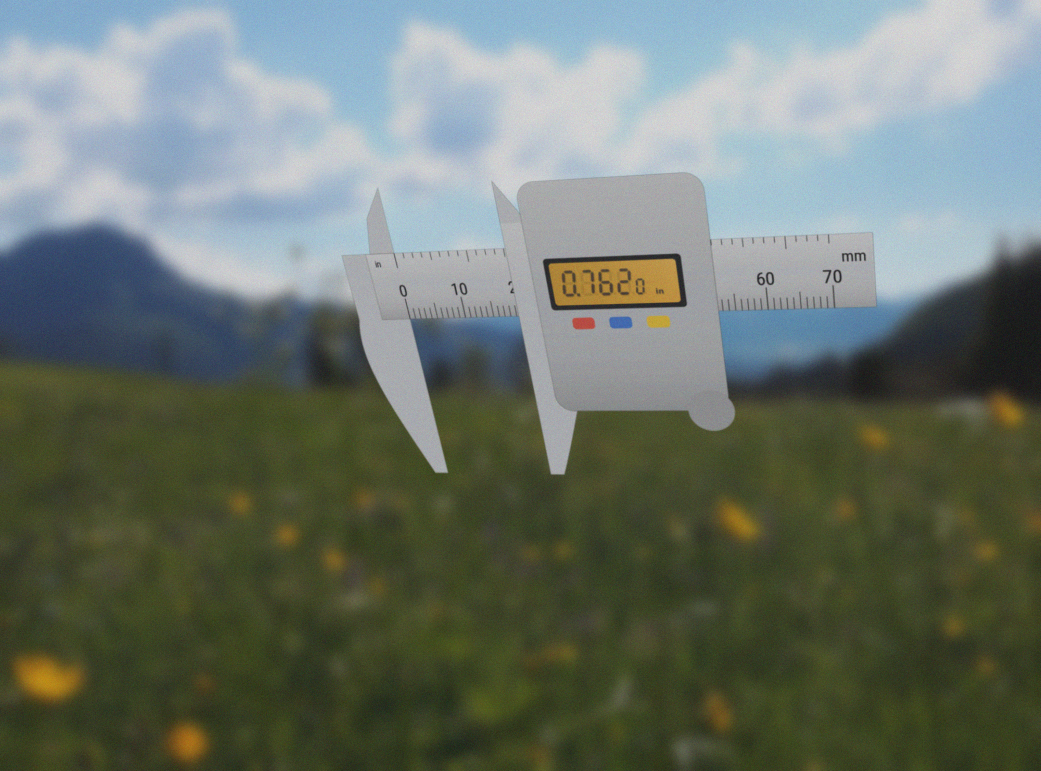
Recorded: 0.7620 in
